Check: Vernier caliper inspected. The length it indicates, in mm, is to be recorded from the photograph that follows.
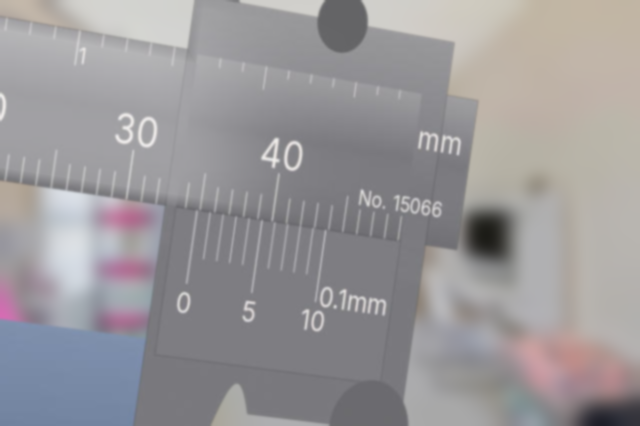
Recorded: 34.8 mm
